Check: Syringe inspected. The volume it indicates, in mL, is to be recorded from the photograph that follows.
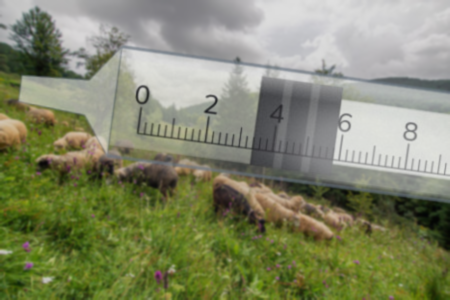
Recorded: 3.4 mL
